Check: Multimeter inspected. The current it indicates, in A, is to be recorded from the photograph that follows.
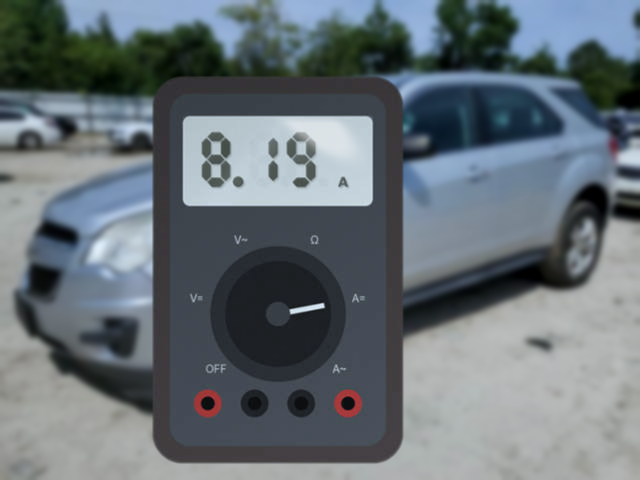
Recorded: 8.19 A
